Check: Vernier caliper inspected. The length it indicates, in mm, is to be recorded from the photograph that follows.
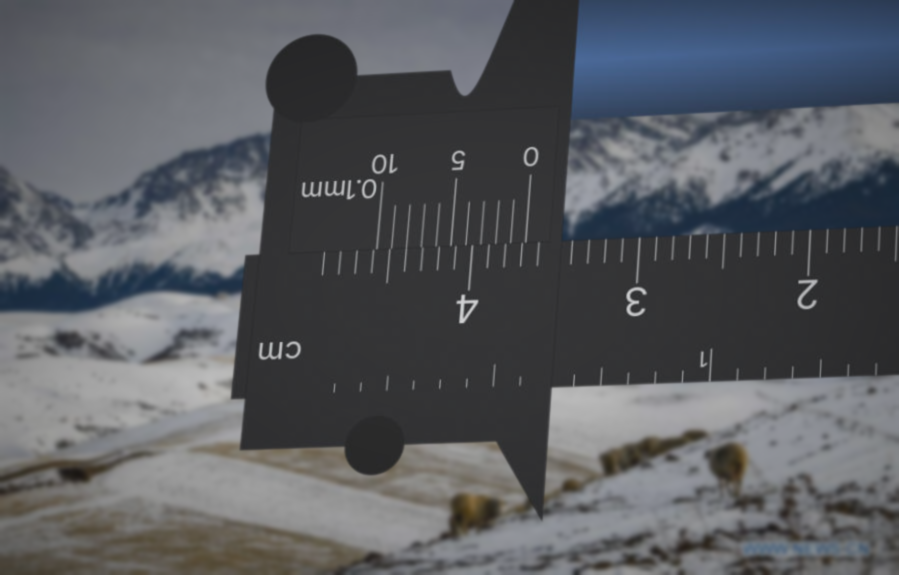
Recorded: 36.8 mm
